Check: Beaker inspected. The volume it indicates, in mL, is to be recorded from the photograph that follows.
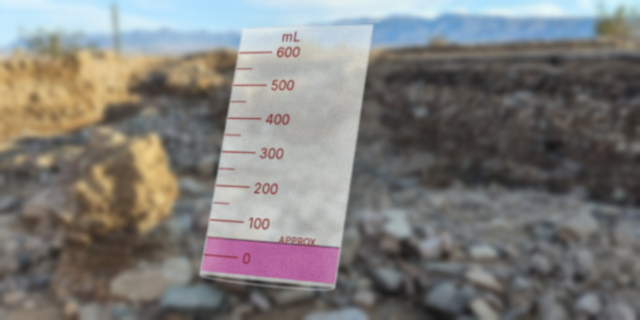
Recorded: 50 mL
